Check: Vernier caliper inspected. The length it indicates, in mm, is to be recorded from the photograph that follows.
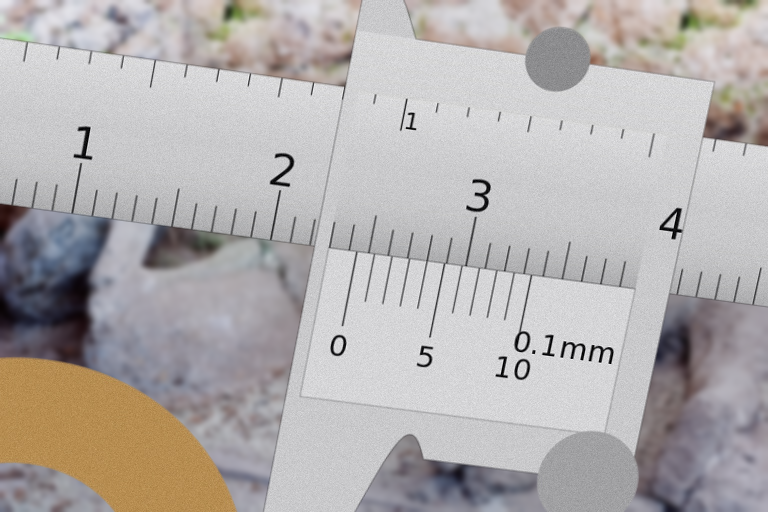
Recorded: 24.4 mm
